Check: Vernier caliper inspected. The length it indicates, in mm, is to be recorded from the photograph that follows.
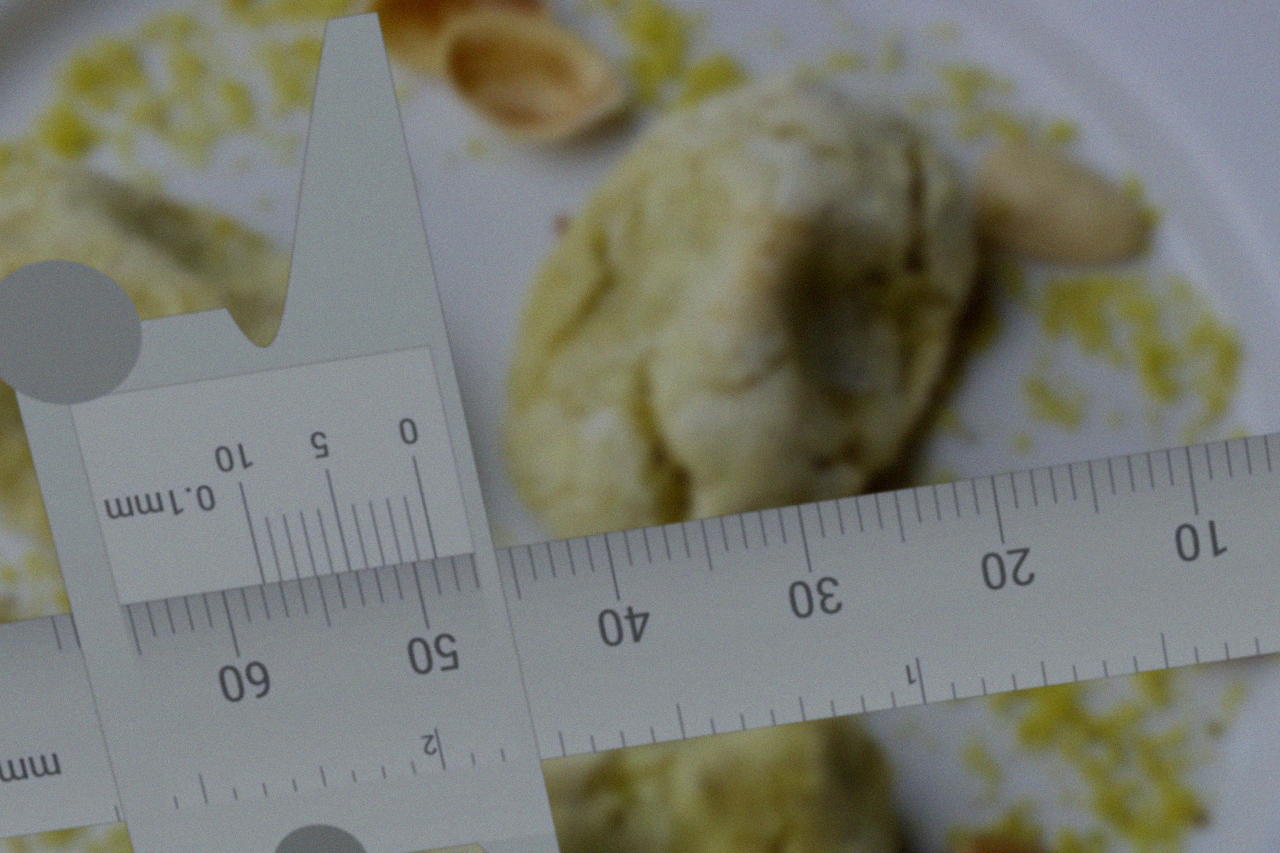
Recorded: 48.8 mm
